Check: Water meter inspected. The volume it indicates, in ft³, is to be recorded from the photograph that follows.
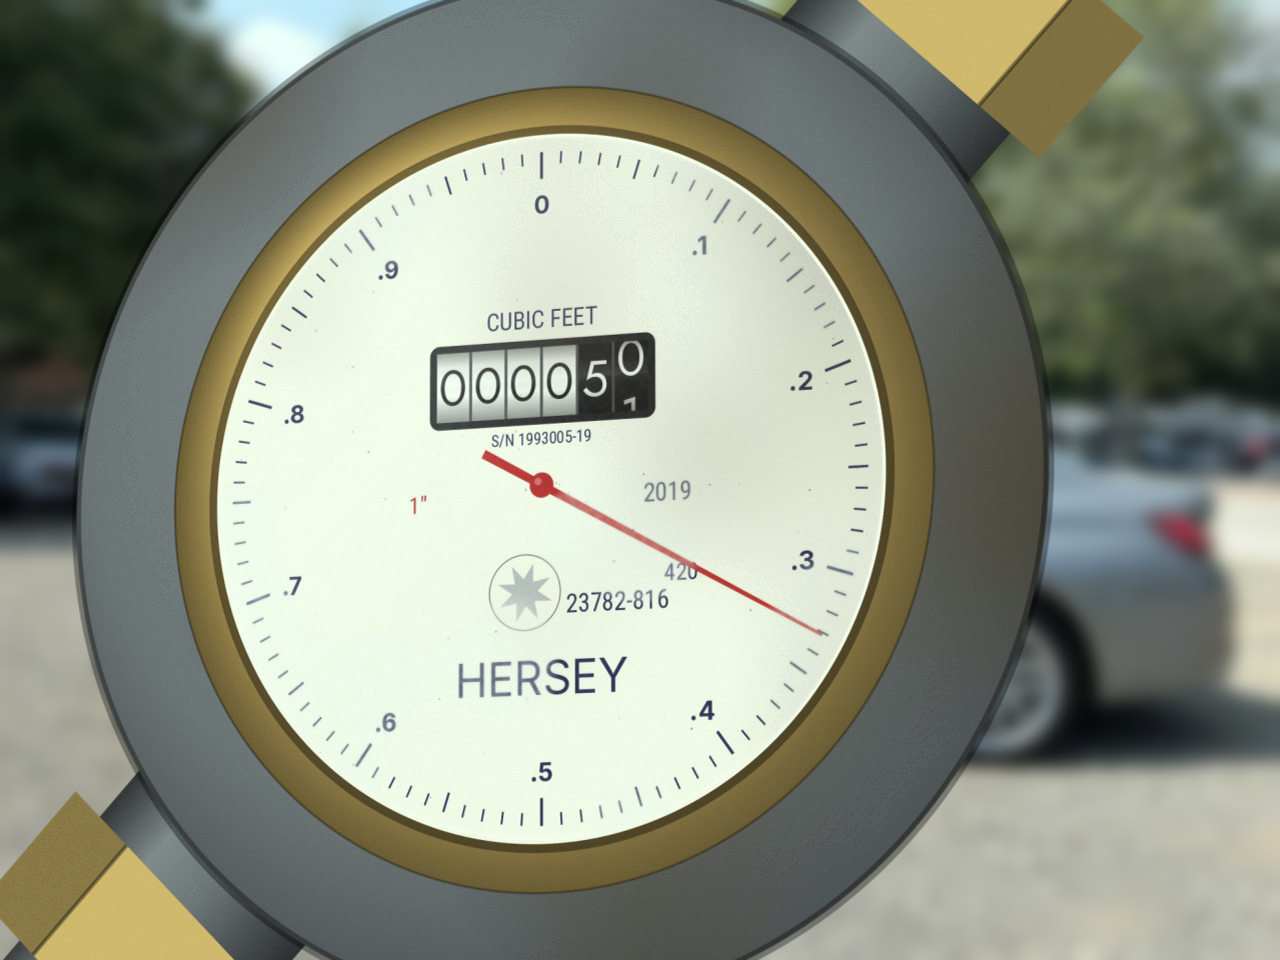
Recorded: 50.33 ft³
